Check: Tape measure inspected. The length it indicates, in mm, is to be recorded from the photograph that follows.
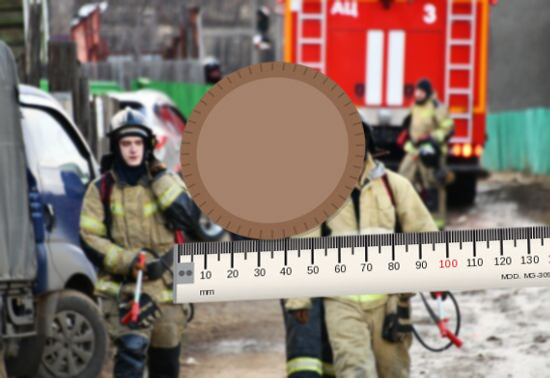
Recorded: 70 mm
